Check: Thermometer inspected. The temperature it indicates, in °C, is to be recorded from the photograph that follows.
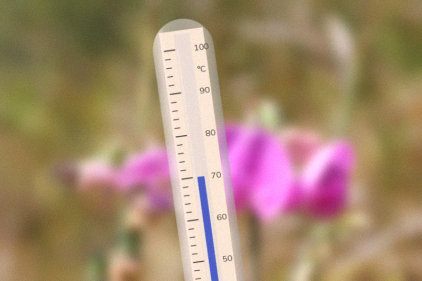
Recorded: 70 °C
